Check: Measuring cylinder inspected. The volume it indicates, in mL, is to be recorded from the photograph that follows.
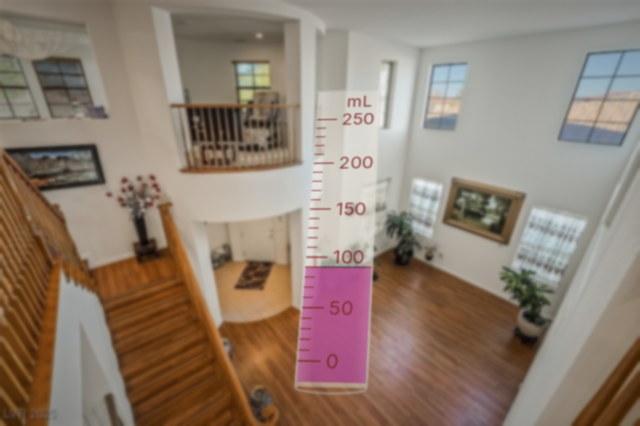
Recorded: 90 mL
